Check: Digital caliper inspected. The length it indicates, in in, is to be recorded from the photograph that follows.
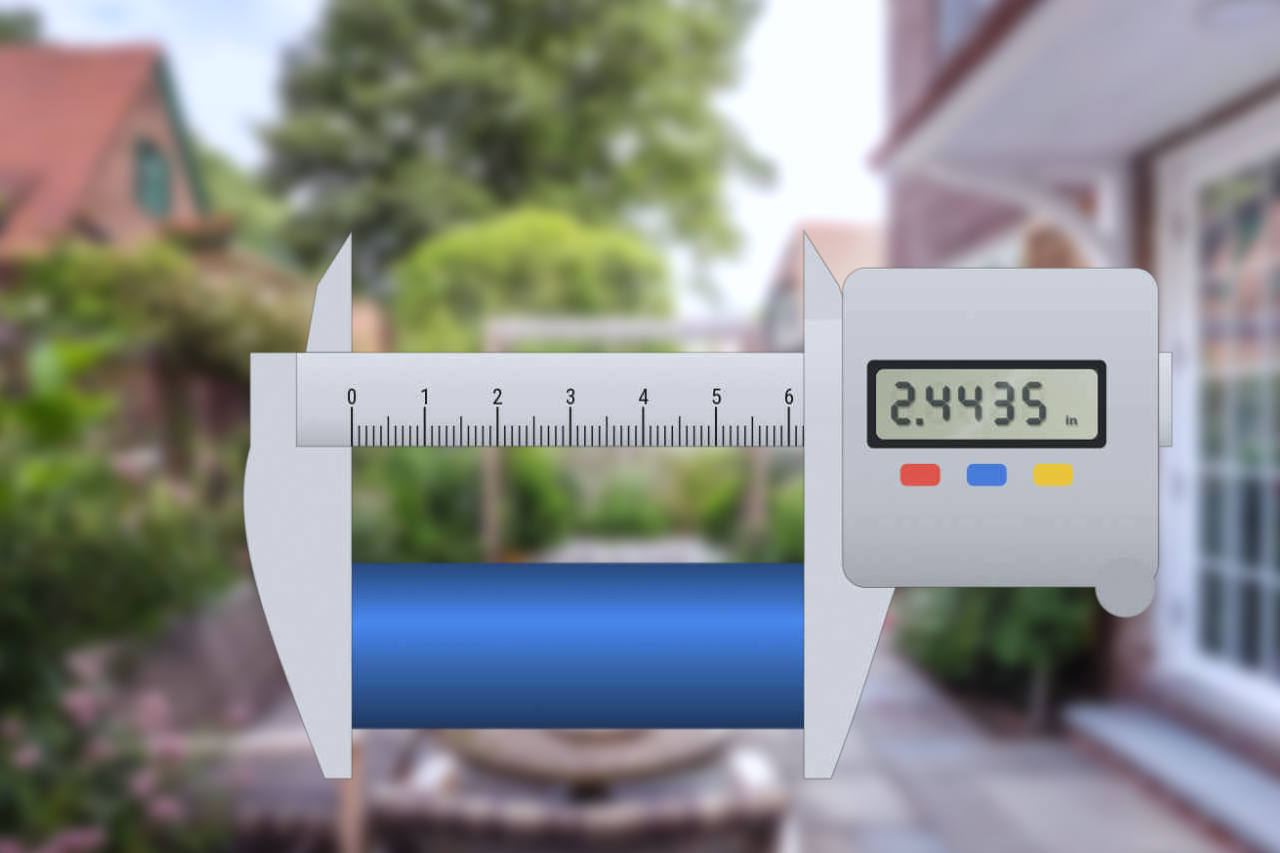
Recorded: 2.4435 in
